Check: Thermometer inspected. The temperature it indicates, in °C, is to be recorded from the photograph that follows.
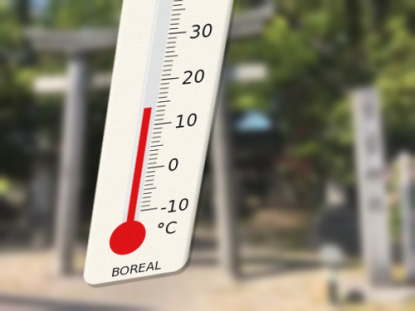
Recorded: 14 °C
